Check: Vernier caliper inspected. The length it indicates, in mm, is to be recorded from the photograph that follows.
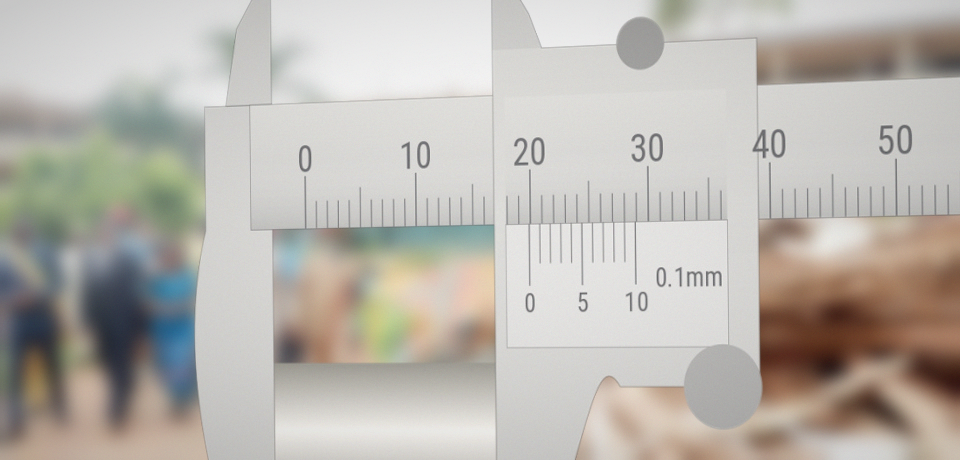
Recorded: 19.9 mm
